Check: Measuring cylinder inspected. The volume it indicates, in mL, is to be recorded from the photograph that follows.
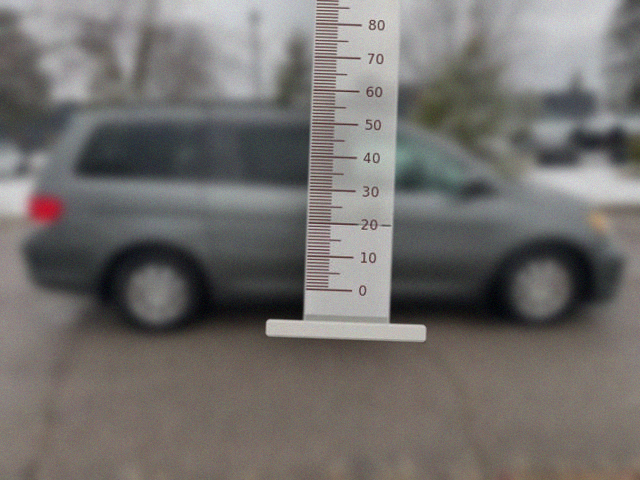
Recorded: 20 mL
